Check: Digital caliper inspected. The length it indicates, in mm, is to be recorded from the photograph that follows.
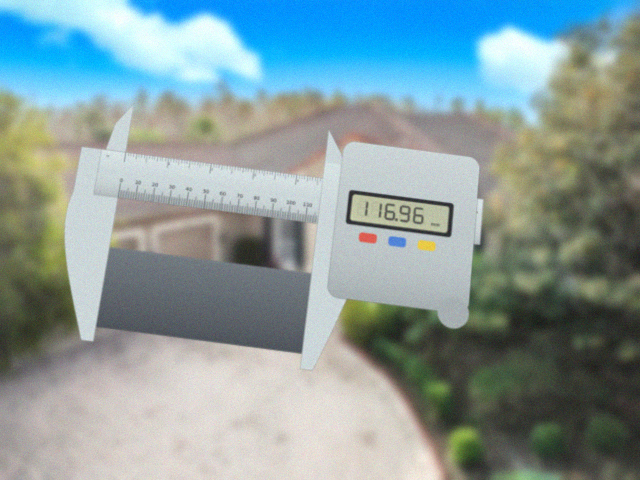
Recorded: 116.96 mm
